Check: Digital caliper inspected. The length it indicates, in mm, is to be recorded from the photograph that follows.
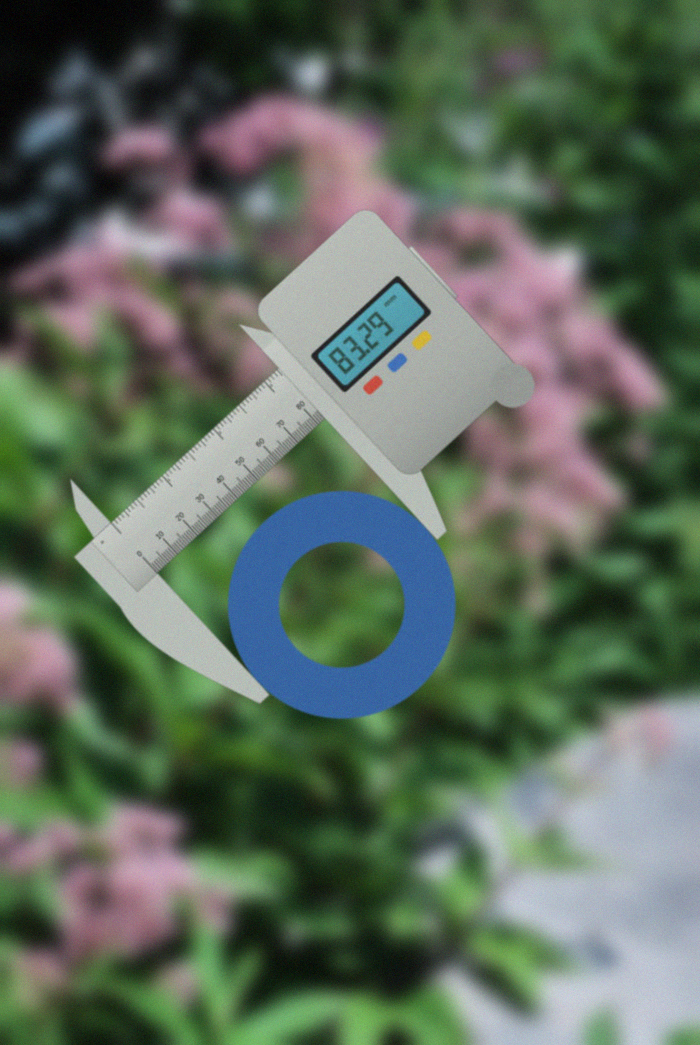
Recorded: 83.29 mm
